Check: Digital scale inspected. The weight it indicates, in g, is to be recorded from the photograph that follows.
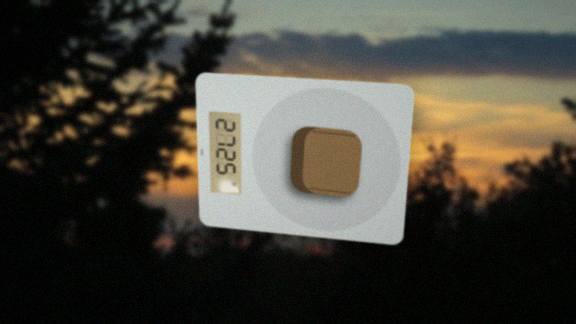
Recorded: 2725 g
